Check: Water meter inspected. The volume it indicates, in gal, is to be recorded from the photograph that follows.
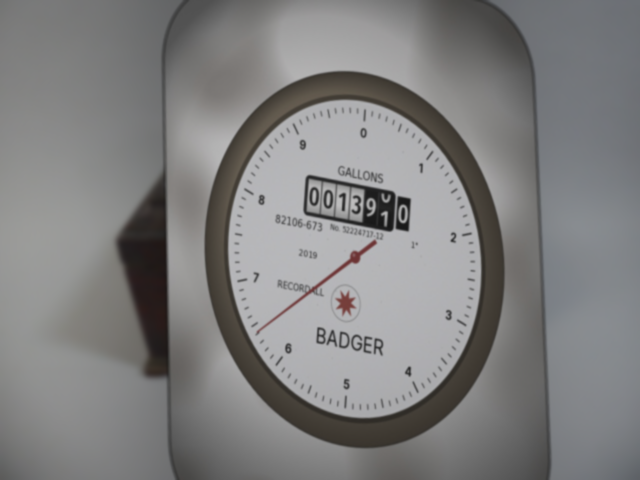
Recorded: 13906.4 gal
